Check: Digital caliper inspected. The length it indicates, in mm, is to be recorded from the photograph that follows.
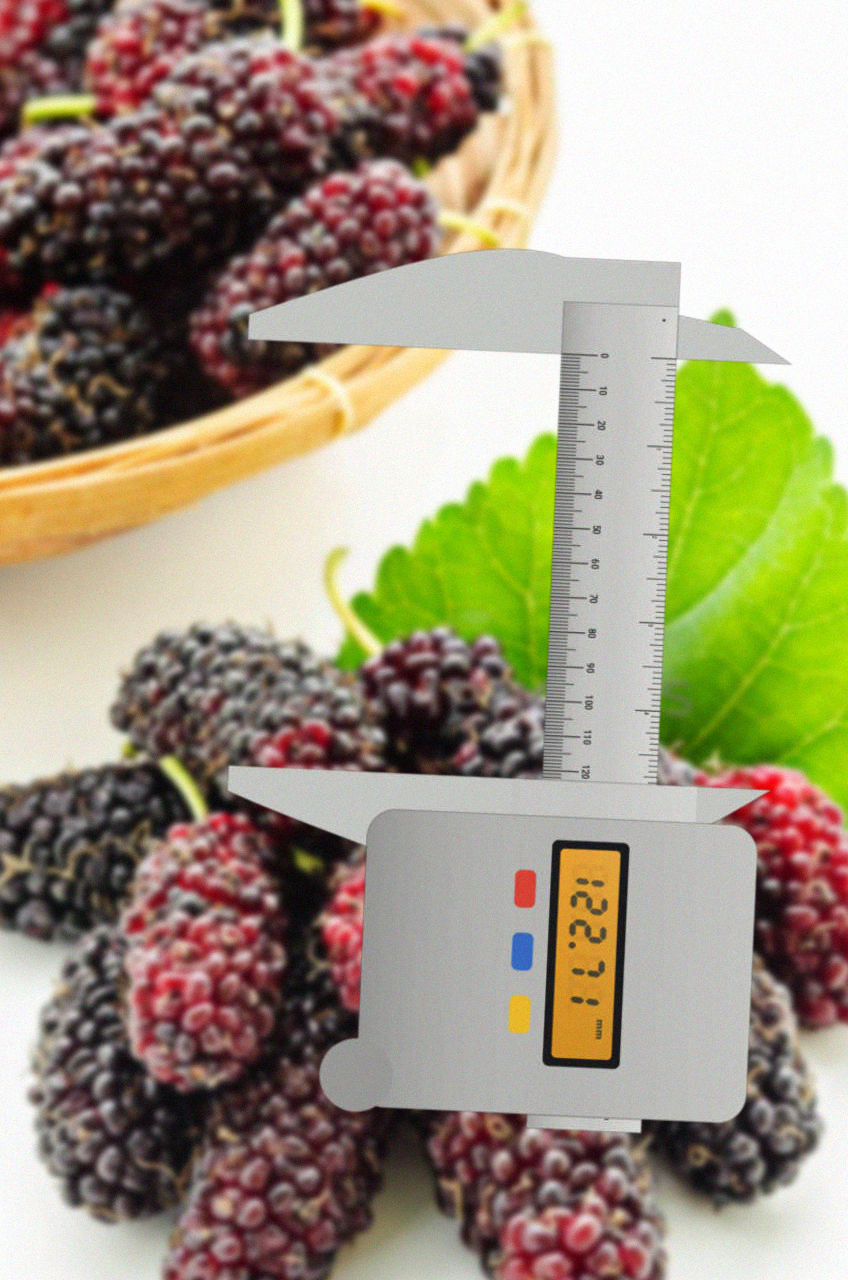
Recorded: 122.71 mm
